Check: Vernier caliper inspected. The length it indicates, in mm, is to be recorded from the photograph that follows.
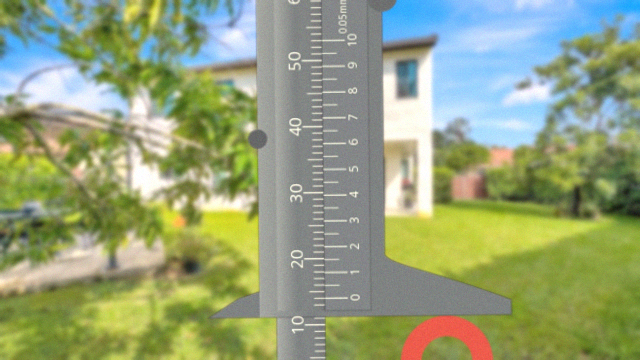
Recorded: 14.0 mm
